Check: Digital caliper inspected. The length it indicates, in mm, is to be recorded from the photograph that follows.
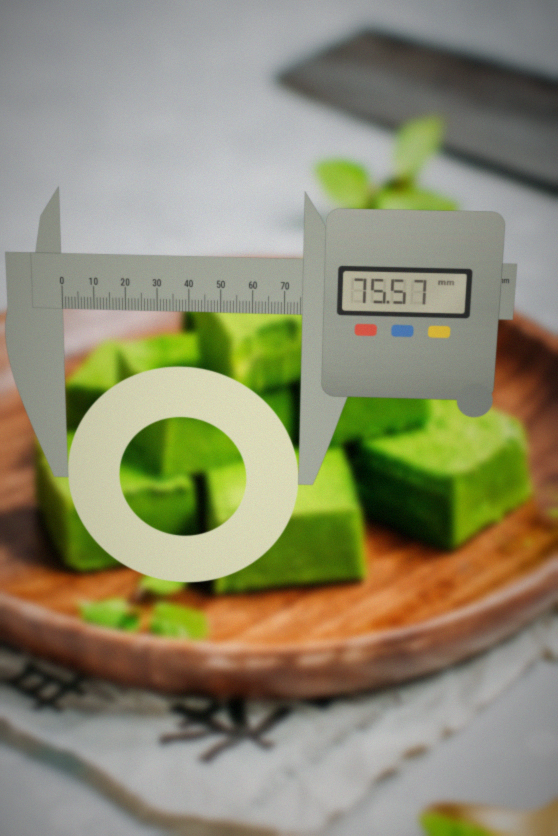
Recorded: 75.57 mm
